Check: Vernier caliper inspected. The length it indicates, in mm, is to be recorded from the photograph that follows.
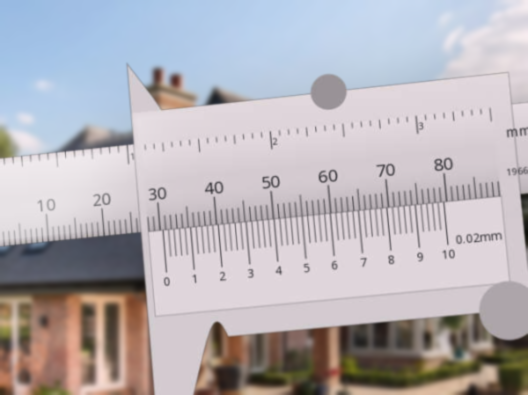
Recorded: 30.5 mm
